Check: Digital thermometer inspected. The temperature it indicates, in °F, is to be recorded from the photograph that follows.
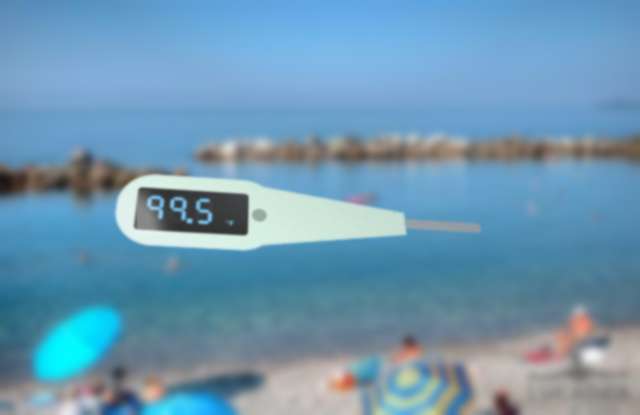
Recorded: 99.5 °F
